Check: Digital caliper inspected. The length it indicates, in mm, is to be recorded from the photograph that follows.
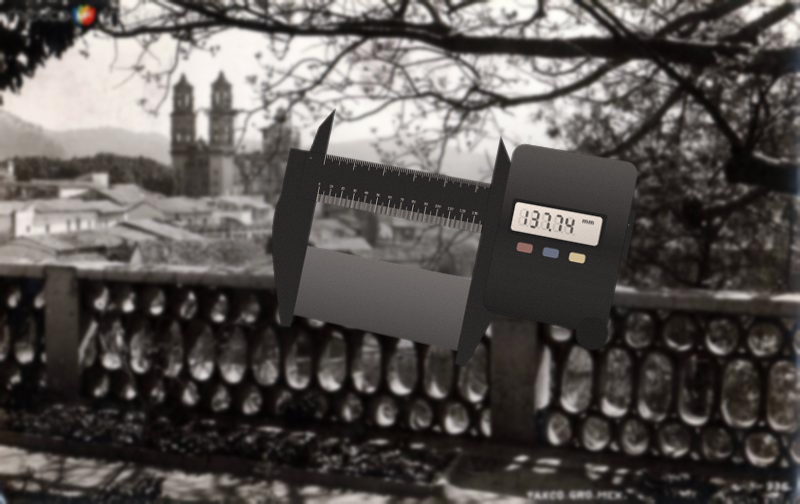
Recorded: 137.74 mm
